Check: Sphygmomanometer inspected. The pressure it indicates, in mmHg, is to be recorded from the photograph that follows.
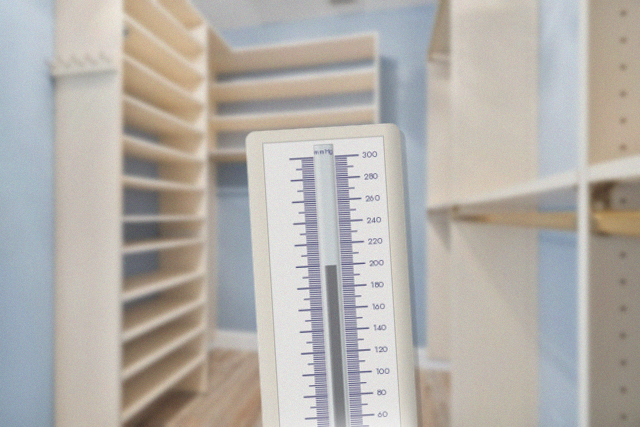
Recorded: 200 mmHg
